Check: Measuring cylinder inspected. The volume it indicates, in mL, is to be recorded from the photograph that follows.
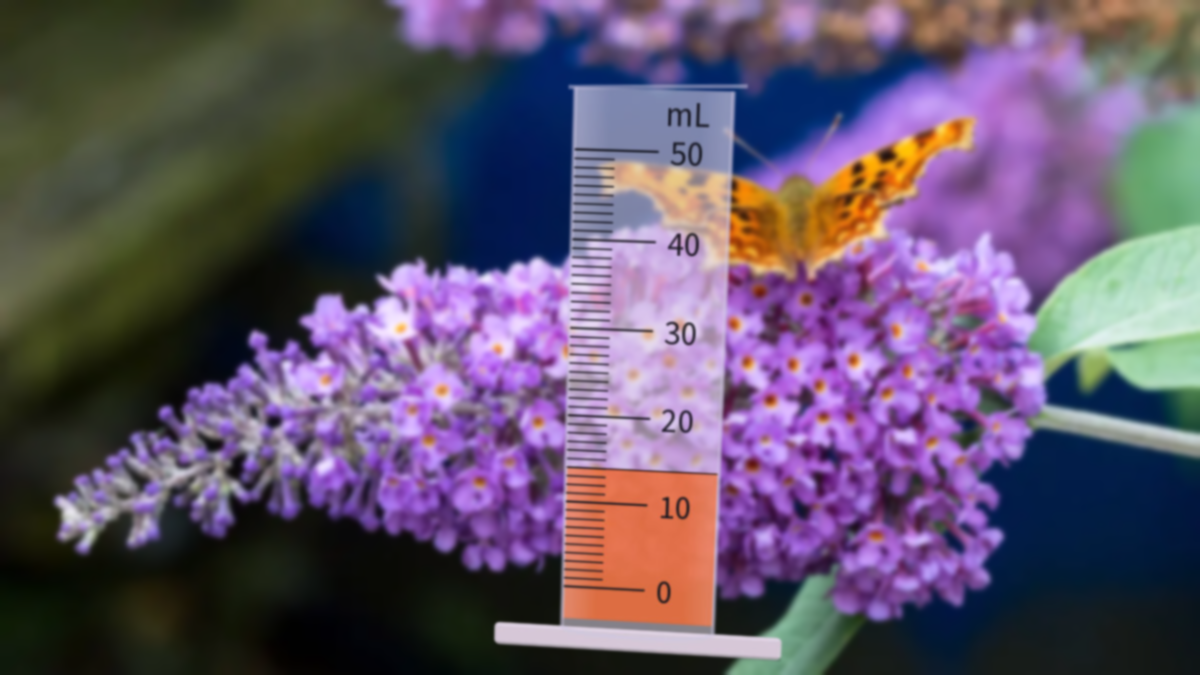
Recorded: 14 mL
